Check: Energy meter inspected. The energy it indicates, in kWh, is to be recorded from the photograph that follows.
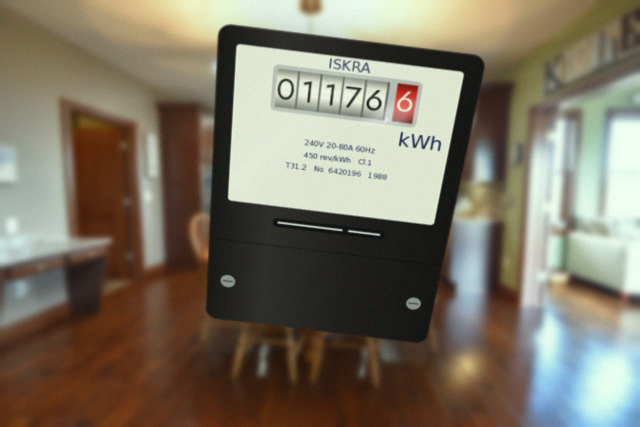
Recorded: 1176.6 kWh
